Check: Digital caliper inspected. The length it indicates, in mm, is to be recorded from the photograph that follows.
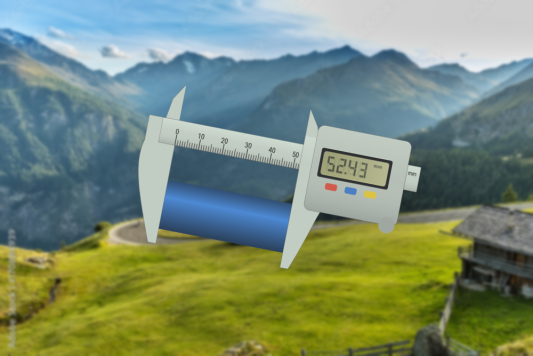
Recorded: 52.43 mm
